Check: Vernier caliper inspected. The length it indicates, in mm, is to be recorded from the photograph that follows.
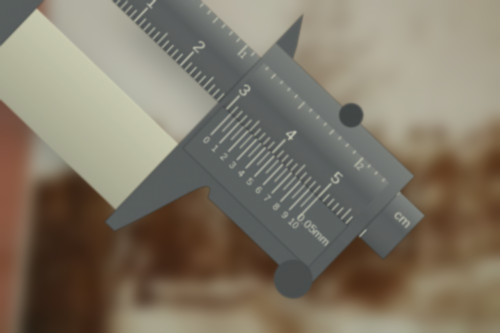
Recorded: 31.0 mm
